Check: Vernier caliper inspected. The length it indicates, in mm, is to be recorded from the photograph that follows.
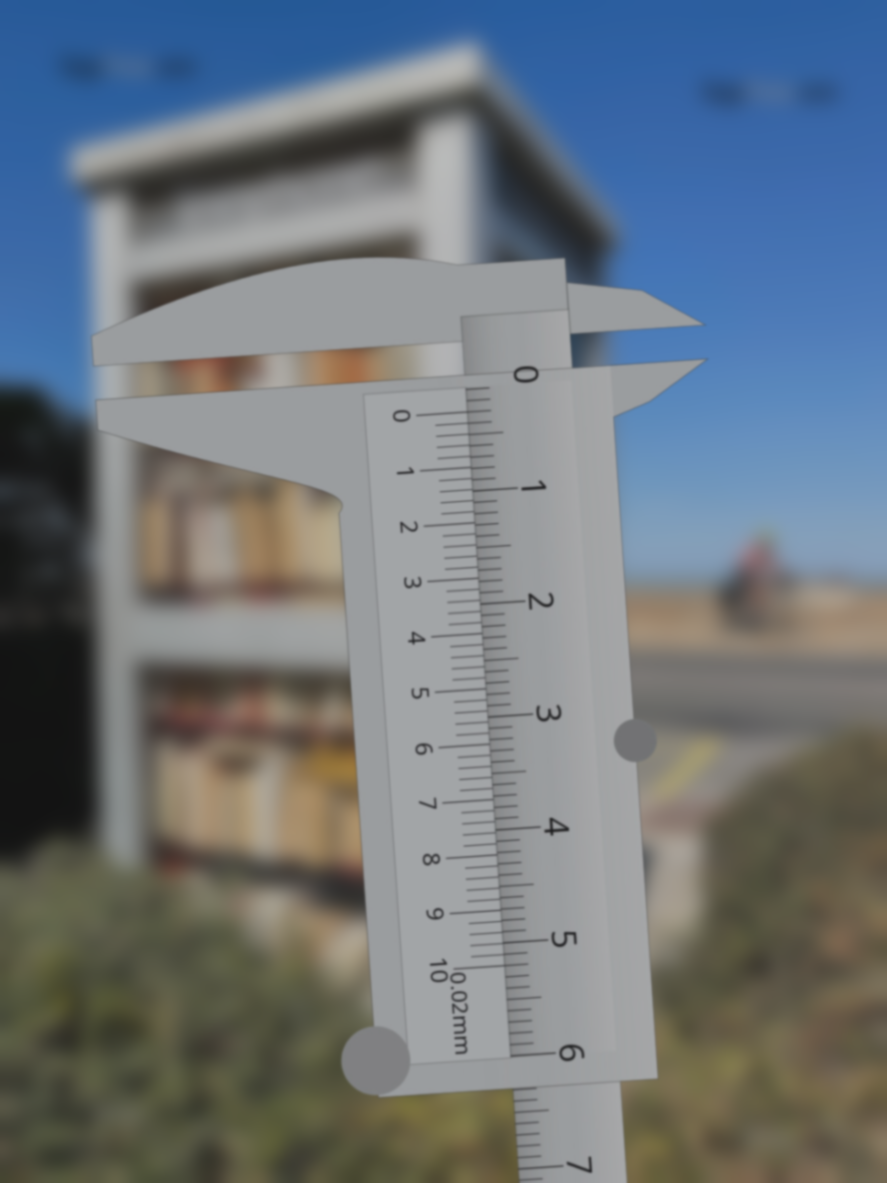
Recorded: 3.0 mm
